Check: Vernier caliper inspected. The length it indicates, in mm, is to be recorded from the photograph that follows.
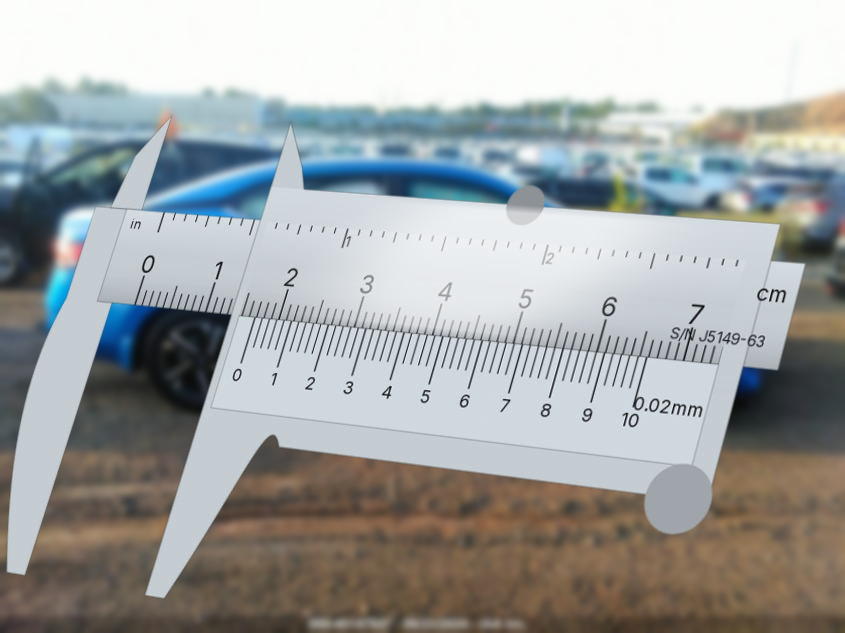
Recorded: 16.8 mm
